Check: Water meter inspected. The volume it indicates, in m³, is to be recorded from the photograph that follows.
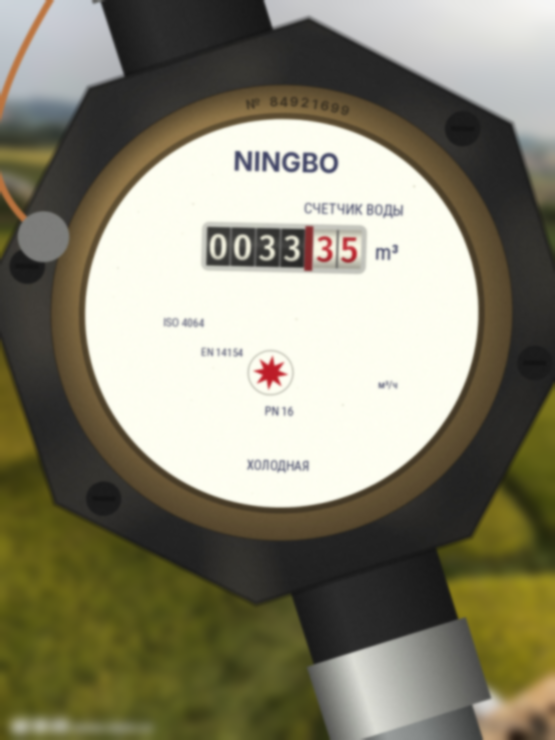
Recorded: 33.35 m³
